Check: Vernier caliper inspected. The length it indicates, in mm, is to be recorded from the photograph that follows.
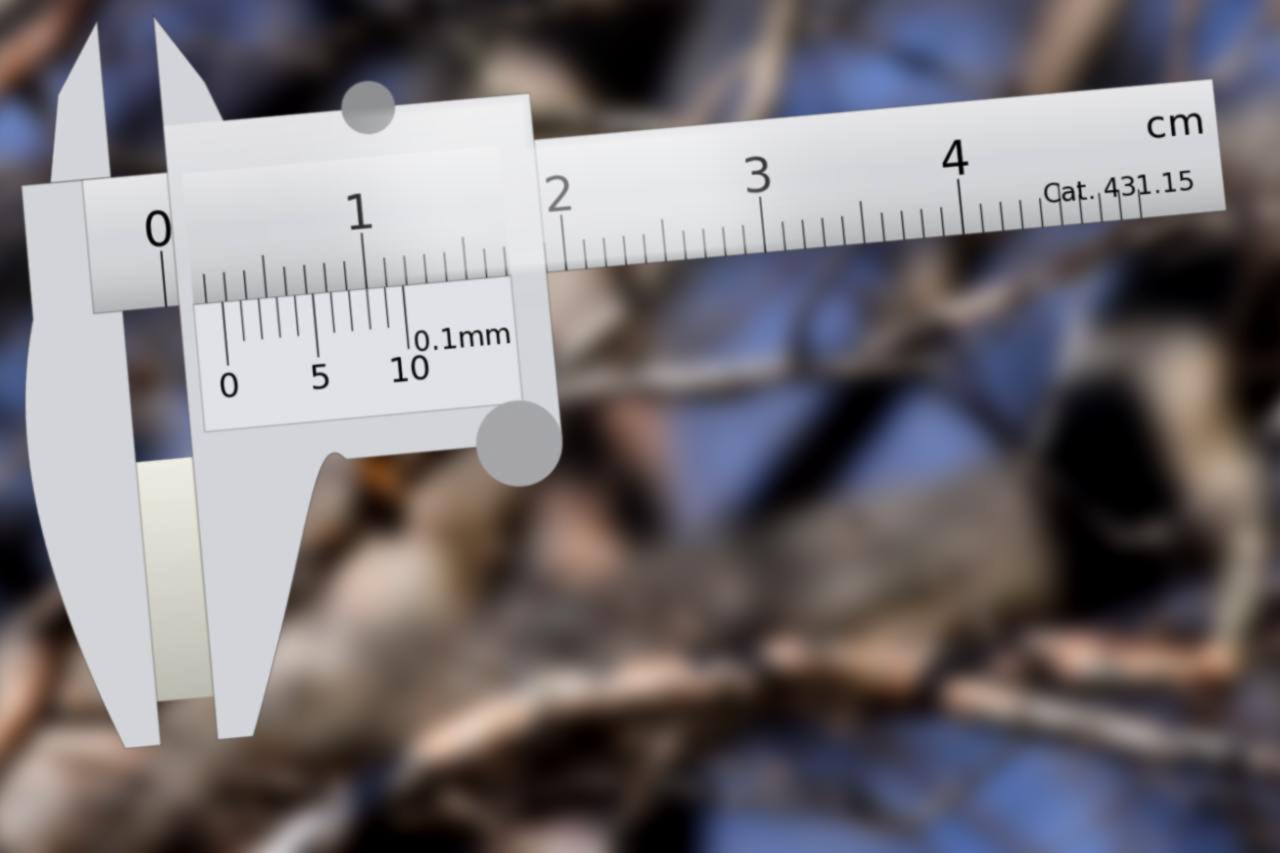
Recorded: 2.8 mm
